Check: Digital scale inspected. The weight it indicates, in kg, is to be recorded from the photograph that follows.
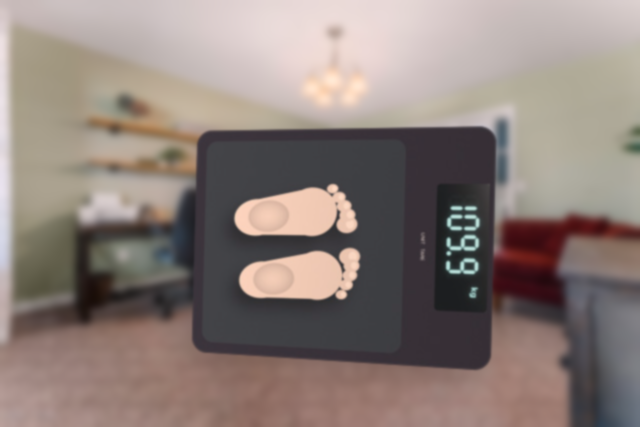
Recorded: 109.9 kg
